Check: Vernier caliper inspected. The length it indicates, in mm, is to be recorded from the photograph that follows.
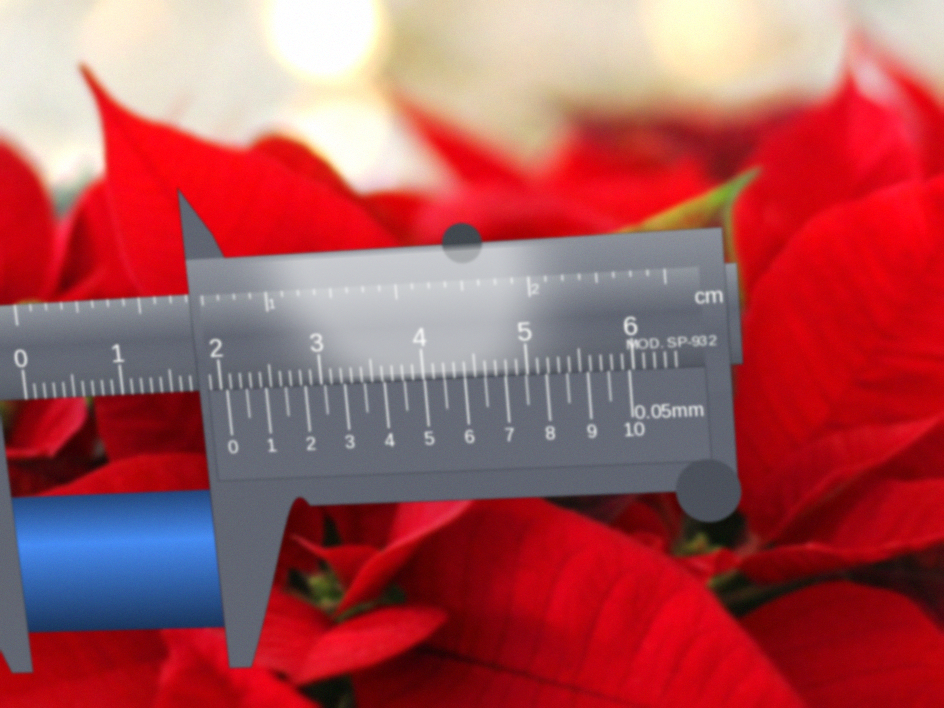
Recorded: 20.6 mm
